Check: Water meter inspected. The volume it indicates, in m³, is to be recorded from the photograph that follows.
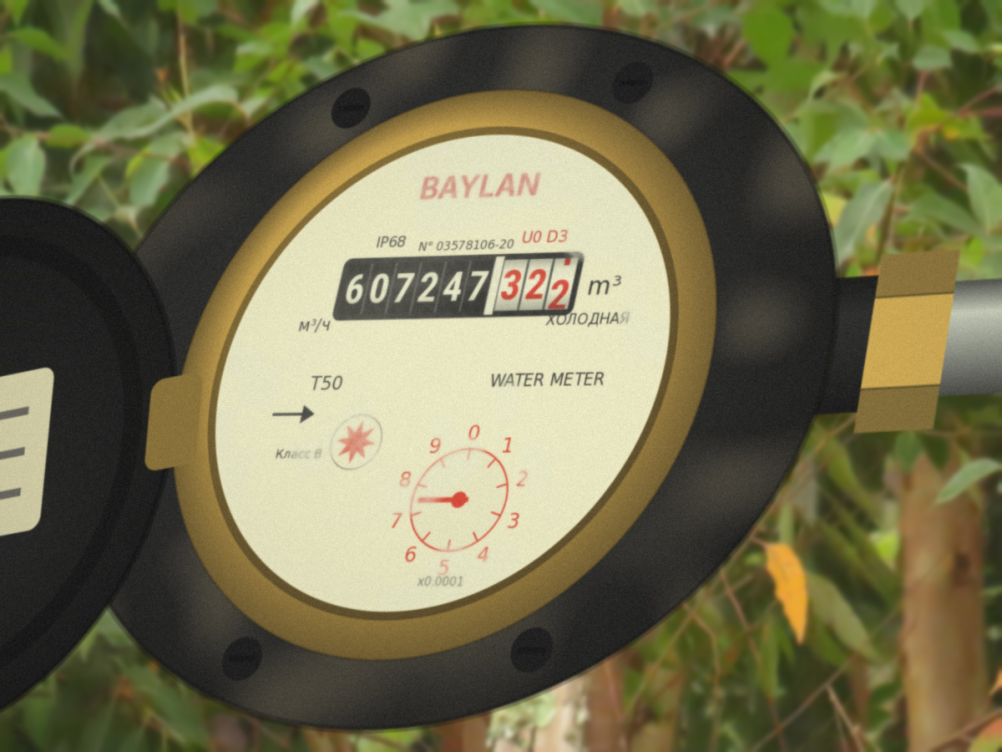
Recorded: 607247.3217 m³
